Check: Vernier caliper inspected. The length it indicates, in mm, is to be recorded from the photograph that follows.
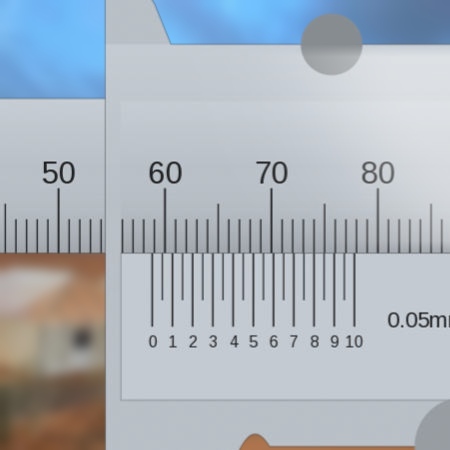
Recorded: 58.8 mm
